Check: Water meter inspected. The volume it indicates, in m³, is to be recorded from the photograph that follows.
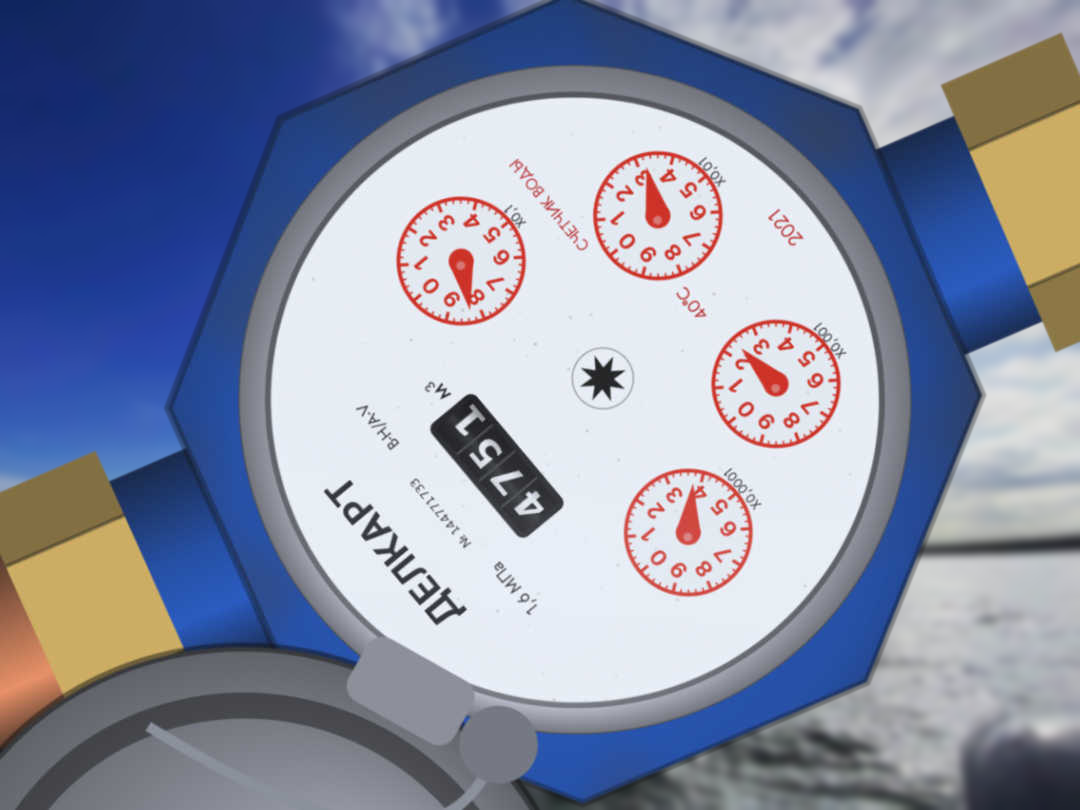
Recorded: 4750.8323 m³
